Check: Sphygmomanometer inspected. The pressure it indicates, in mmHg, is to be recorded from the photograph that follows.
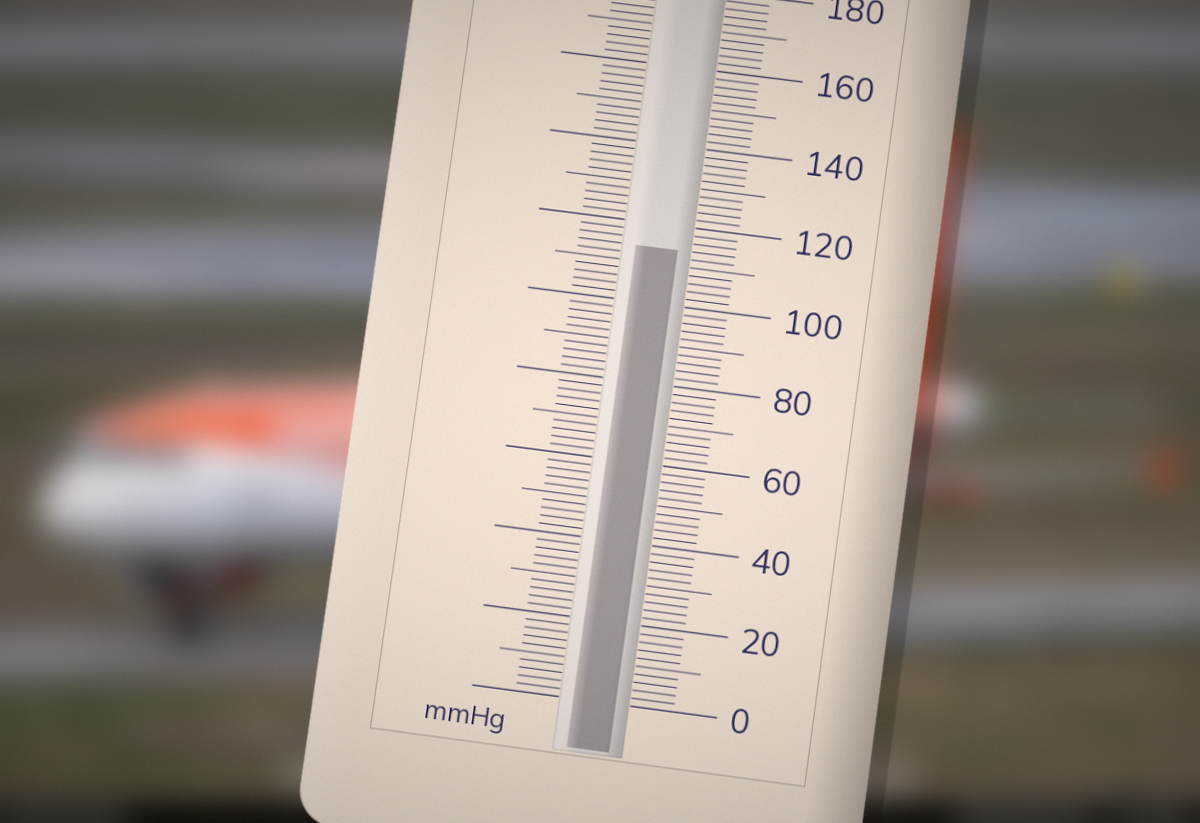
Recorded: 114 mmHg
